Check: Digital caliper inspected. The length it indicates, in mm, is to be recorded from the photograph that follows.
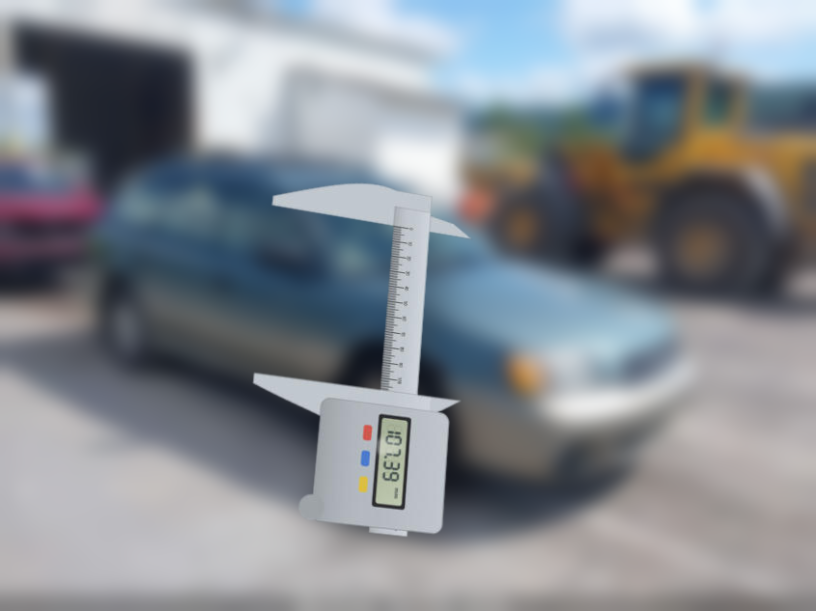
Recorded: 107.39 mm
